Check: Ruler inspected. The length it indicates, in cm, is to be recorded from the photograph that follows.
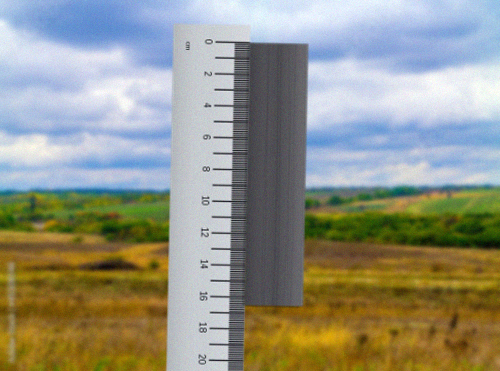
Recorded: 16.5 cm
